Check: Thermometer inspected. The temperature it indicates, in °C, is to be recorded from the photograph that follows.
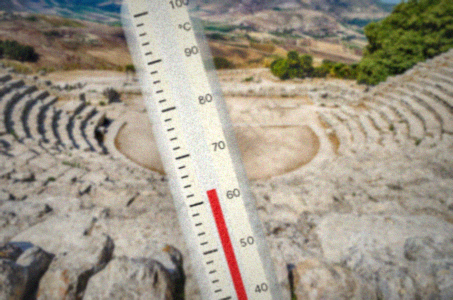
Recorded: 62 °C
